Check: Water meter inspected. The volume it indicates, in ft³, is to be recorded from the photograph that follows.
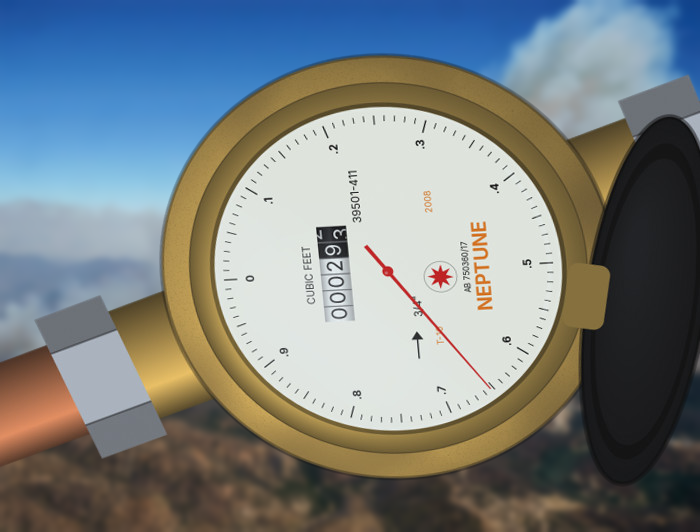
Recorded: 292.65 ft³
